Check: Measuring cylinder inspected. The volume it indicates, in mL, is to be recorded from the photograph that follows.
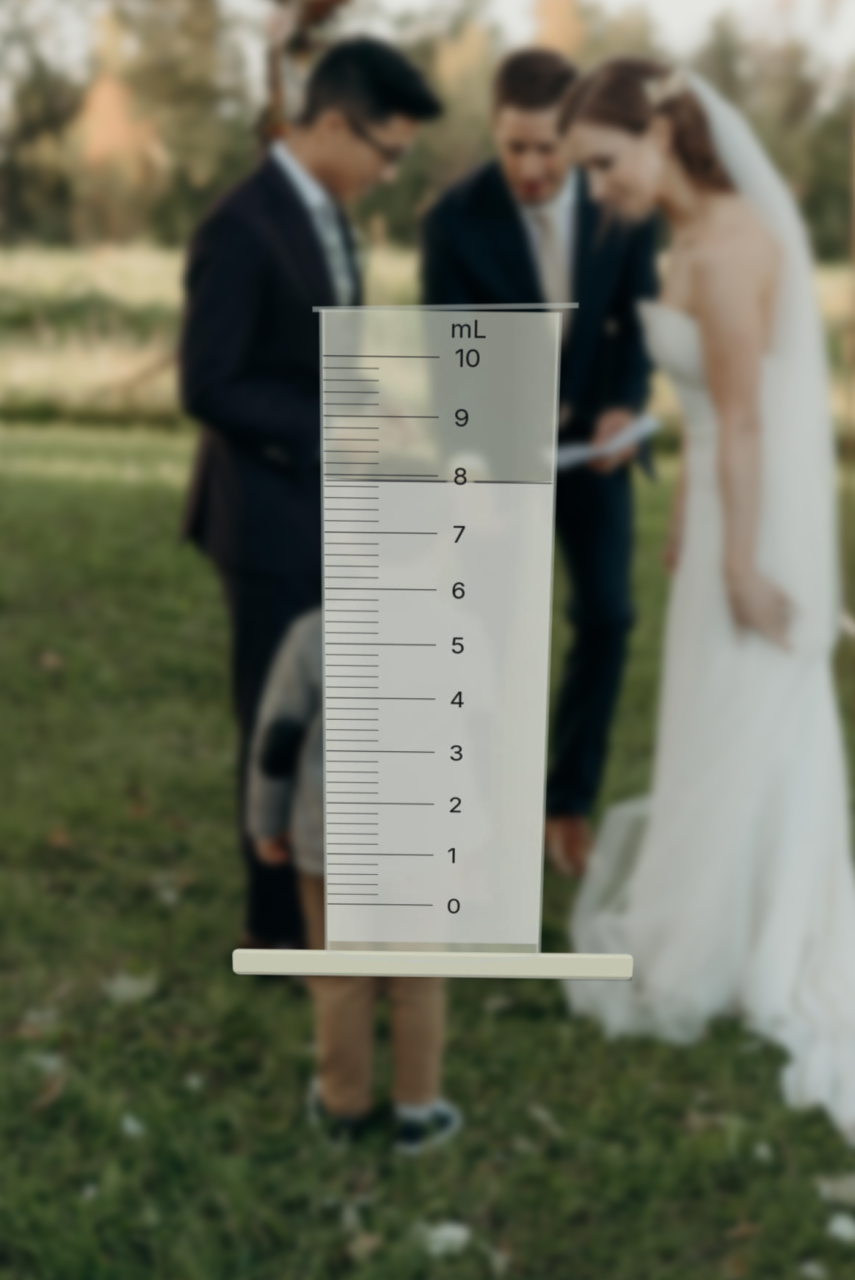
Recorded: 7.9 mL
